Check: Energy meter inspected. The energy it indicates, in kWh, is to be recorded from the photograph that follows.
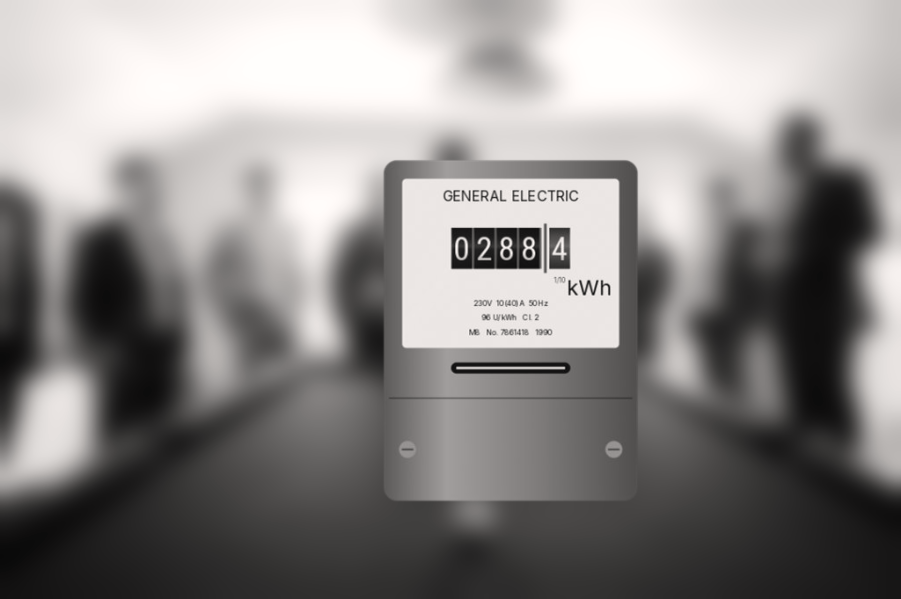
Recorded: 288.4 kWh
